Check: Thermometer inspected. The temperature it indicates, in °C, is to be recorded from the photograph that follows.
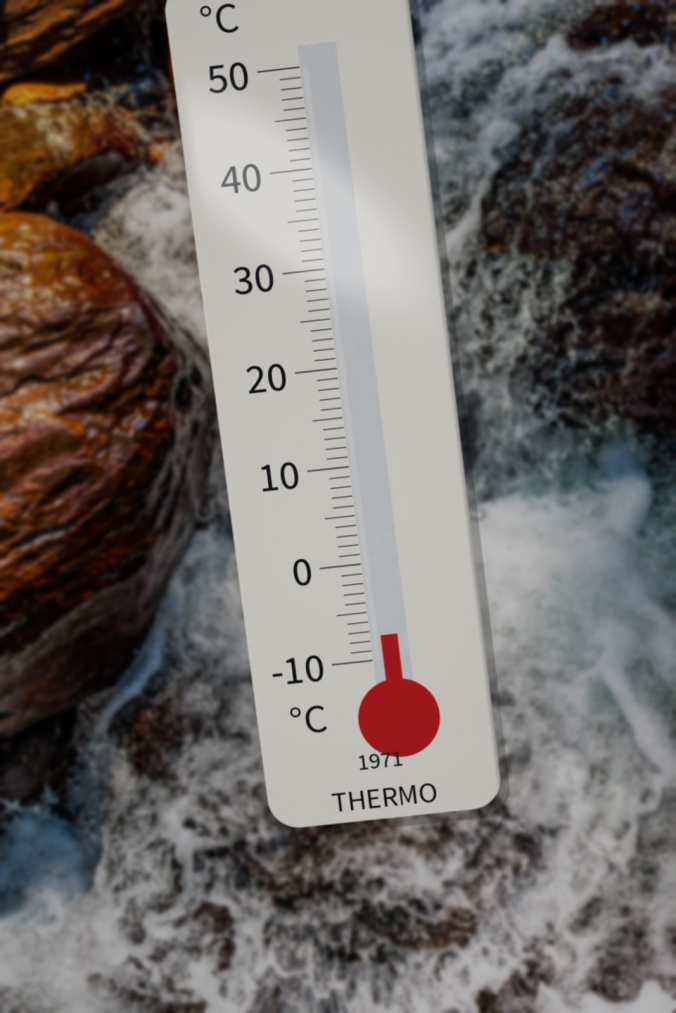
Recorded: -7.5 °C
